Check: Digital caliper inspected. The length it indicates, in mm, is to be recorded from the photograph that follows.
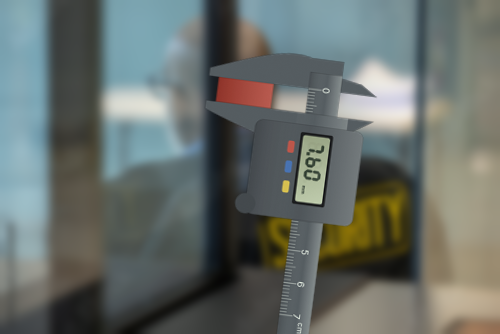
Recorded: 7.60 mm
